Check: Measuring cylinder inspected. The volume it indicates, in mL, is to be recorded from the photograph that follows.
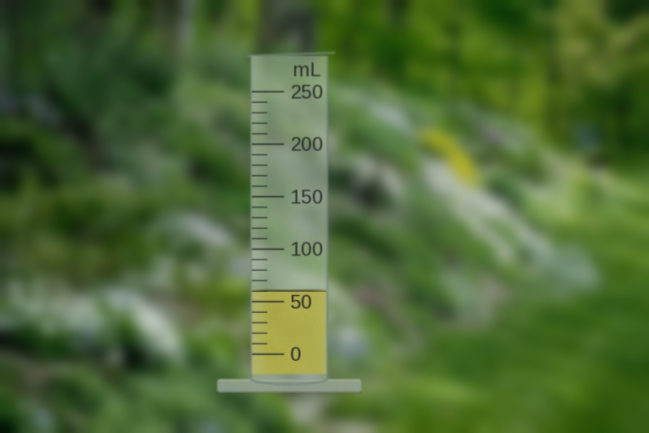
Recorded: 60 mL
